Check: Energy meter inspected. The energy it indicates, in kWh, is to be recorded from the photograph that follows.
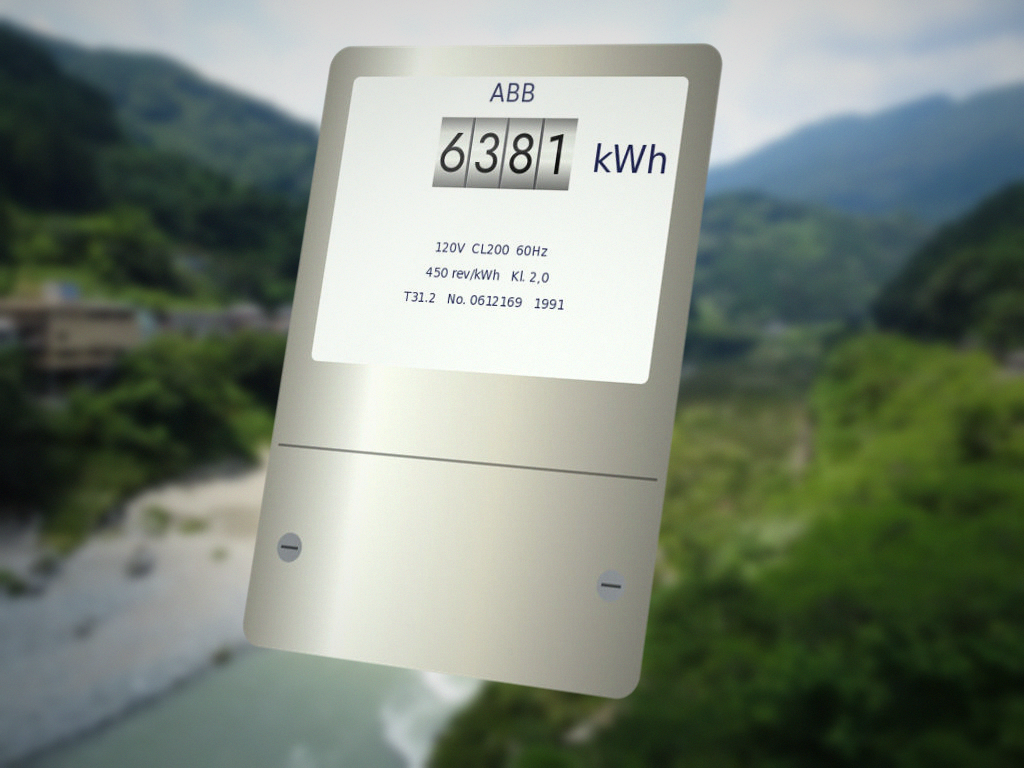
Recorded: 6381 kWh
